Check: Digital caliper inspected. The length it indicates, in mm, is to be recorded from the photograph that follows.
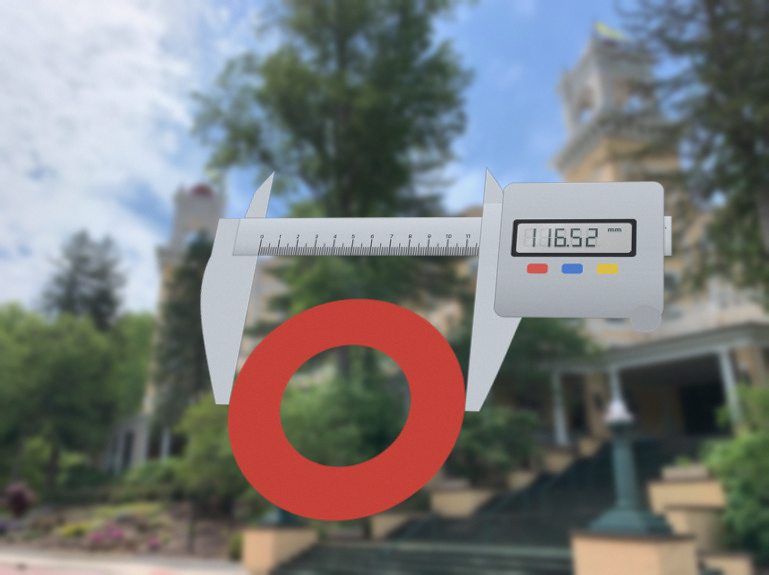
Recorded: 116.52 mm
